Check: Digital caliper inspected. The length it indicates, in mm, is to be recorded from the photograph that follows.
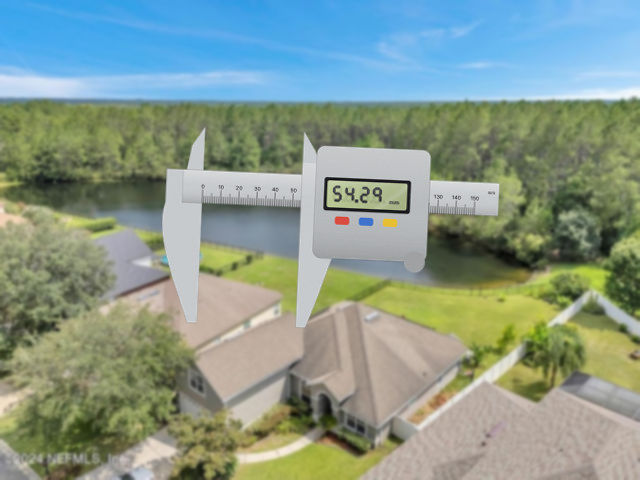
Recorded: 54.29 mm
